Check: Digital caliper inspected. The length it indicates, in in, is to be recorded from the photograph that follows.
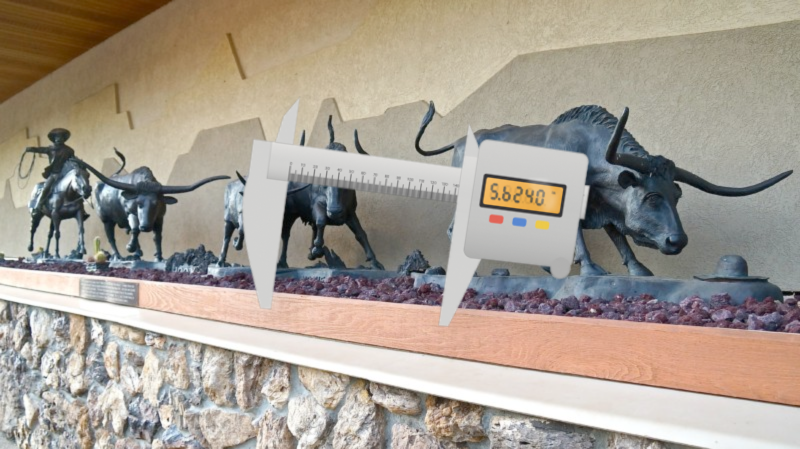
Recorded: 5.6240 in
